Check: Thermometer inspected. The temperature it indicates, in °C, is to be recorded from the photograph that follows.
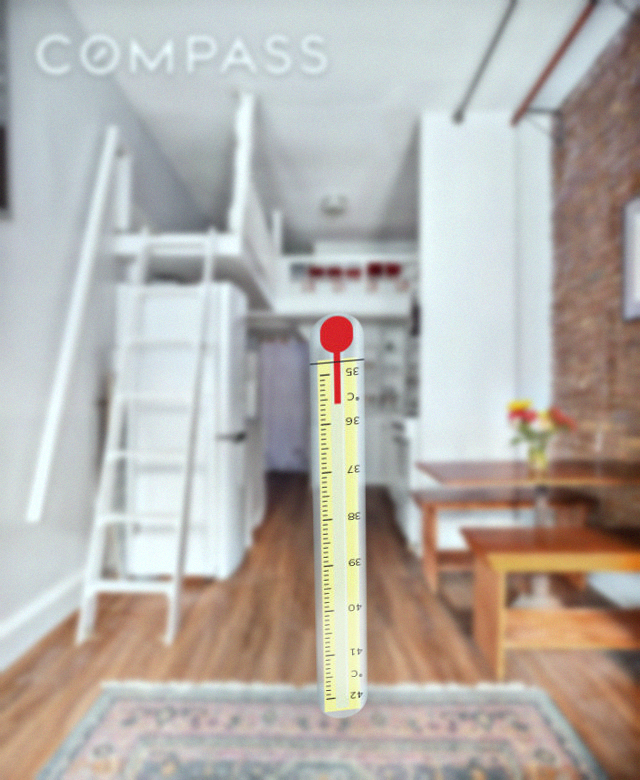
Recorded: 35.6 °C
